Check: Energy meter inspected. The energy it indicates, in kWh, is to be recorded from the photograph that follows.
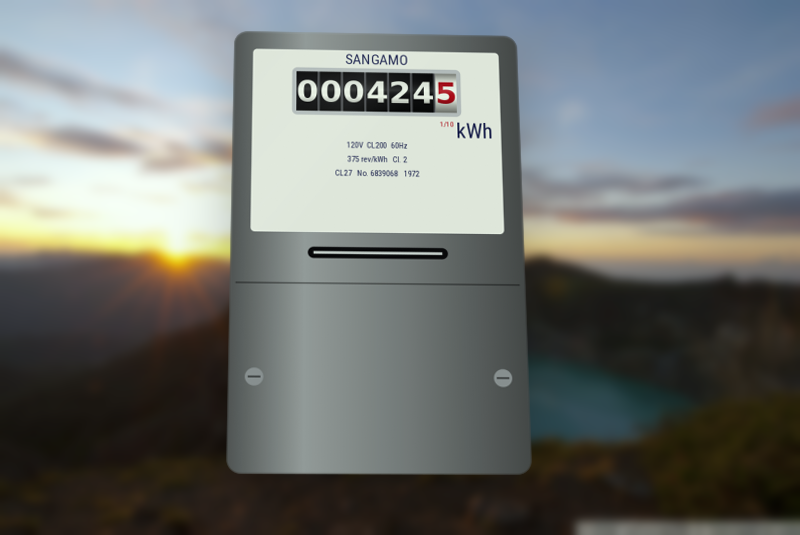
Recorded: 424.5 kWh
